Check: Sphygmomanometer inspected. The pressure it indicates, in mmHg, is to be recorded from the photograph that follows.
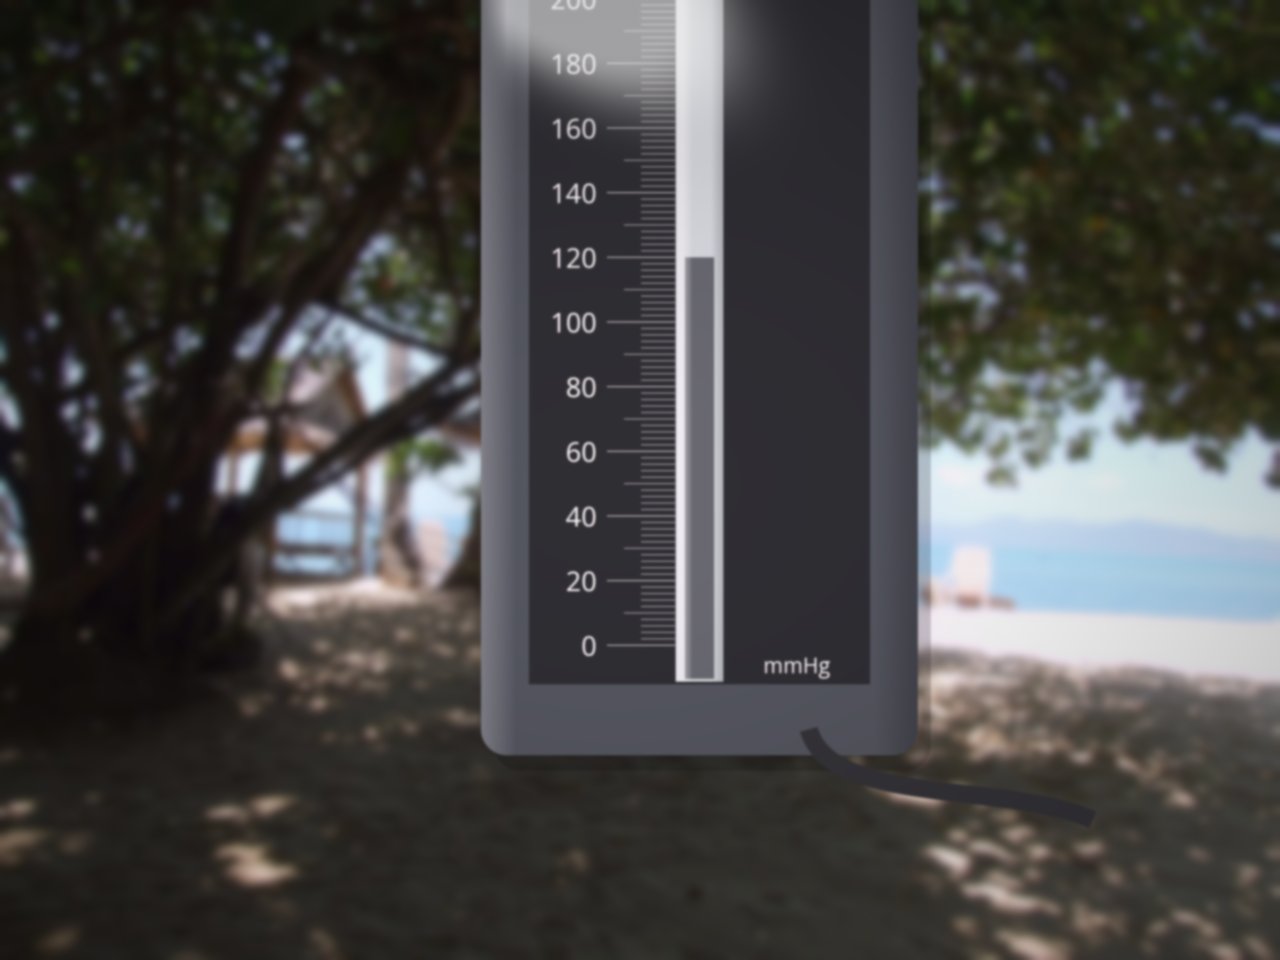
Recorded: 120 mmHg
